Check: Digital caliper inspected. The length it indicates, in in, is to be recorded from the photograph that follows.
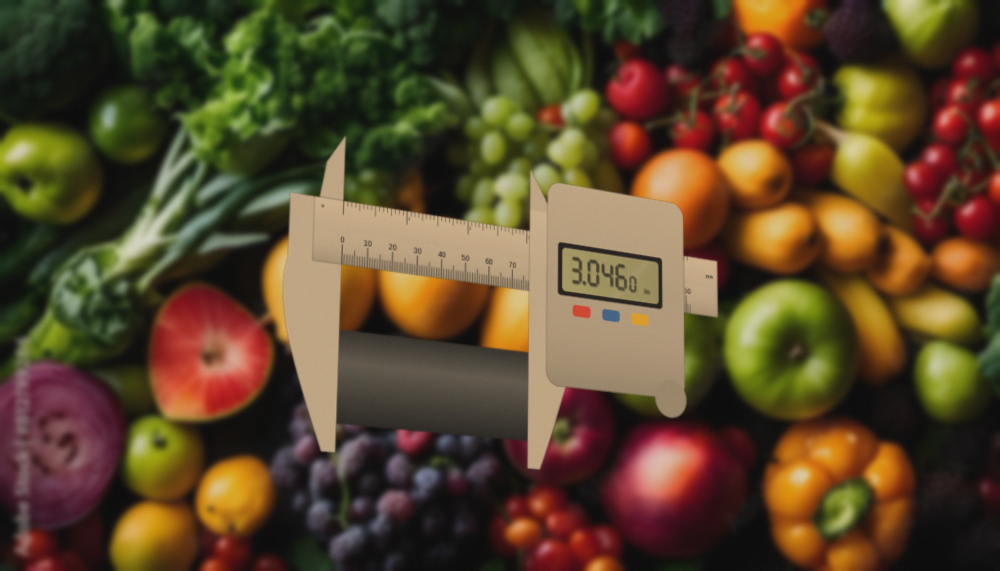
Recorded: 3.0460 in
